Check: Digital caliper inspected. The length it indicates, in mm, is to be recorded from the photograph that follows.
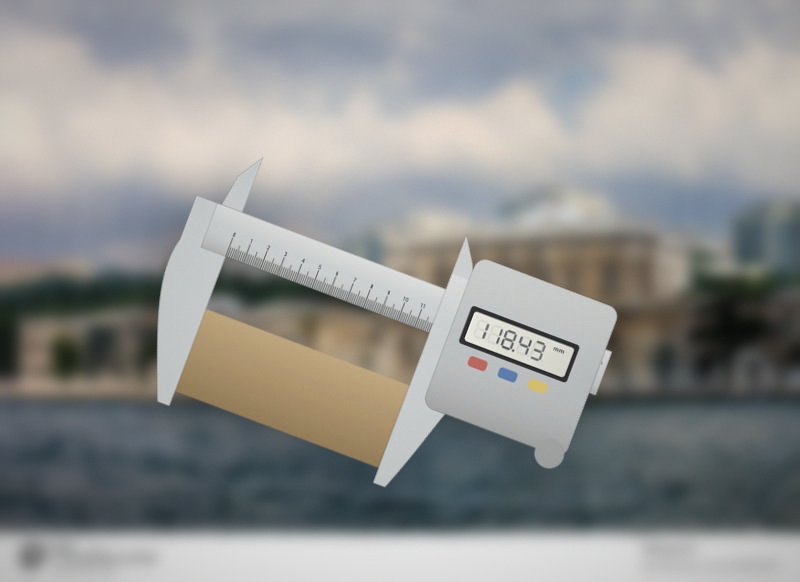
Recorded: 118.43 mm
